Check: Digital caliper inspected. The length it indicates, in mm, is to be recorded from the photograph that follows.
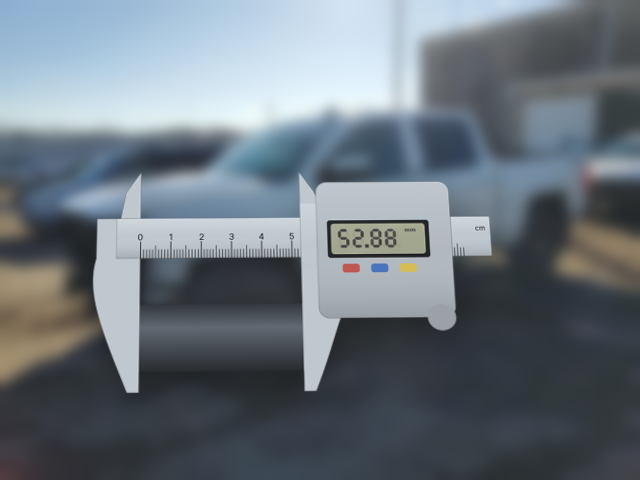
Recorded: 52.88 mm
